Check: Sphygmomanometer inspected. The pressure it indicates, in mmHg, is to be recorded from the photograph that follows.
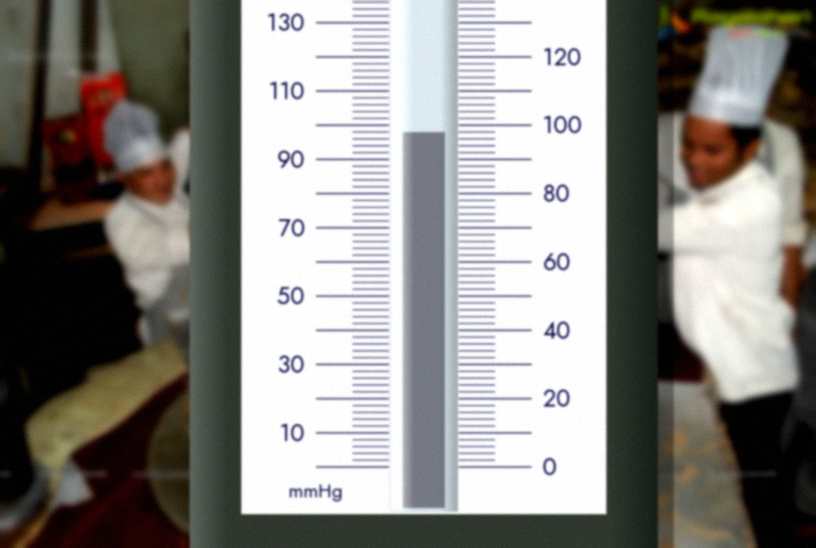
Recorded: 98 mmHg
